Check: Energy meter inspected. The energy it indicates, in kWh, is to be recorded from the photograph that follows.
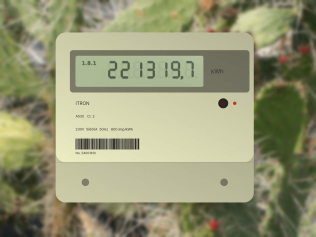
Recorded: 221319.7 kWh
